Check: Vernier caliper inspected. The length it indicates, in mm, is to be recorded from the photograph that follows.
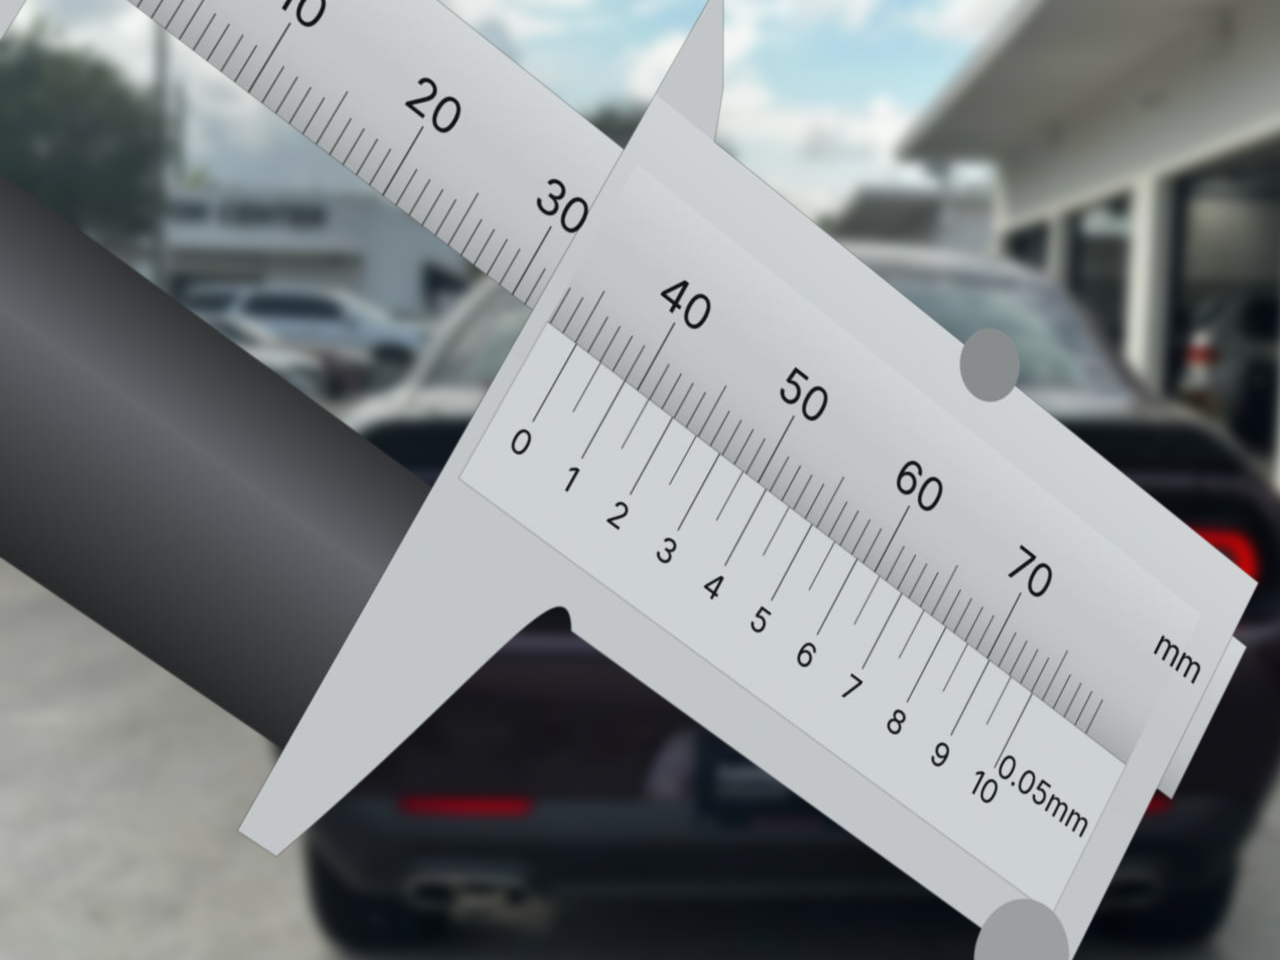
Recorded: 35.1 mm
